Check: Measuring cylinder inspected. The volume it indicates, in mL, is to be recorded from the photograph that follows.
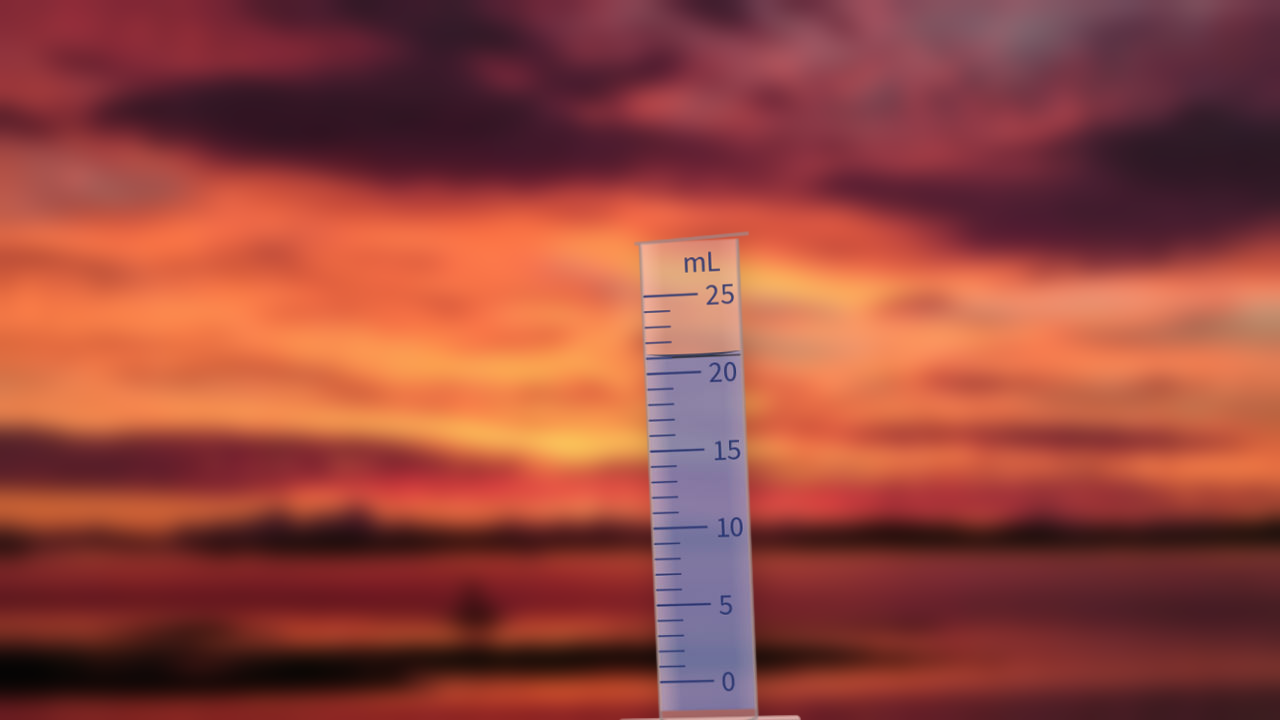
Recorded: 21 mL
